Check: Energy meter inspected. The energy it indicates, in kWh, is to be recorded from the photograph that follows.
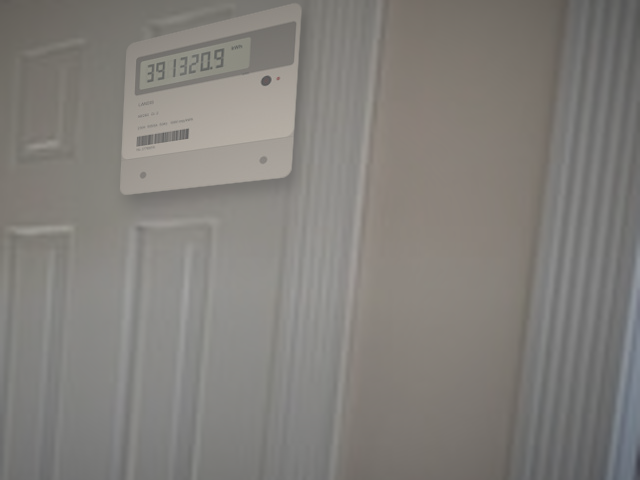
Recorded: 391320.9 kWh
